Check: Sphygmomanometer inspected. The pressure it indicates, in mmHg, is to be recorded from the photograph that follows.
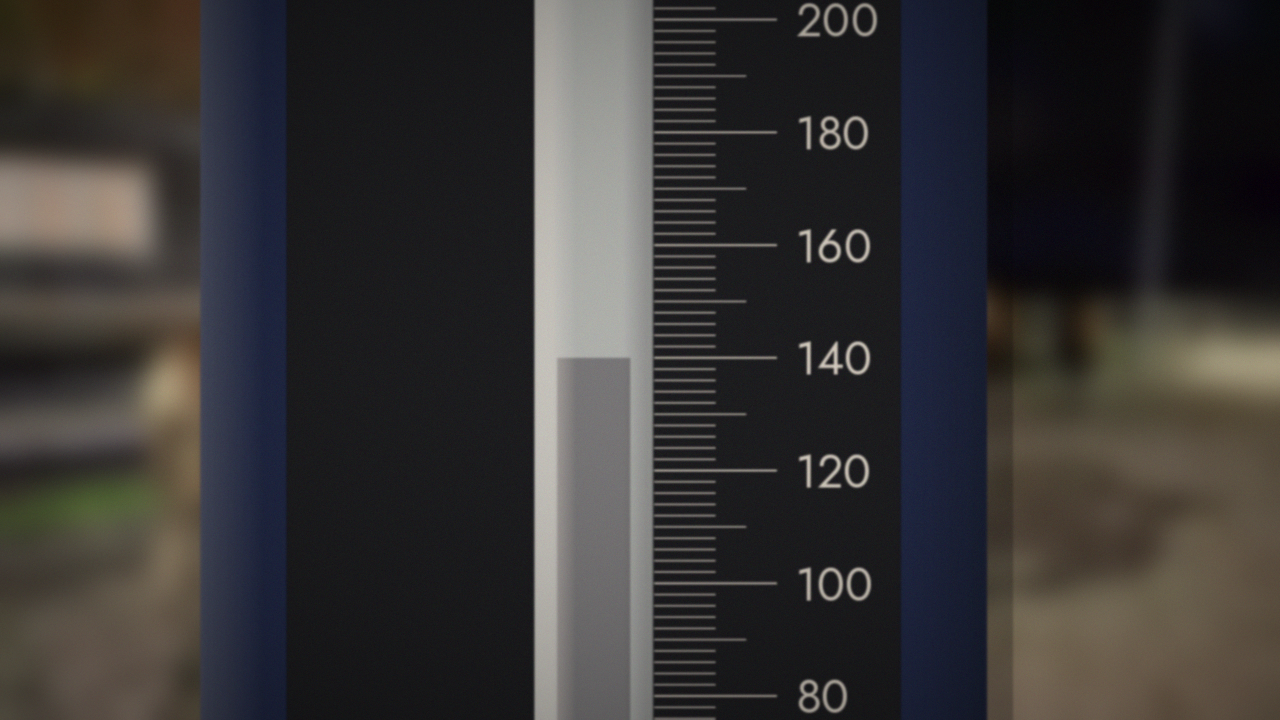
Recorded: 140 mmHg
